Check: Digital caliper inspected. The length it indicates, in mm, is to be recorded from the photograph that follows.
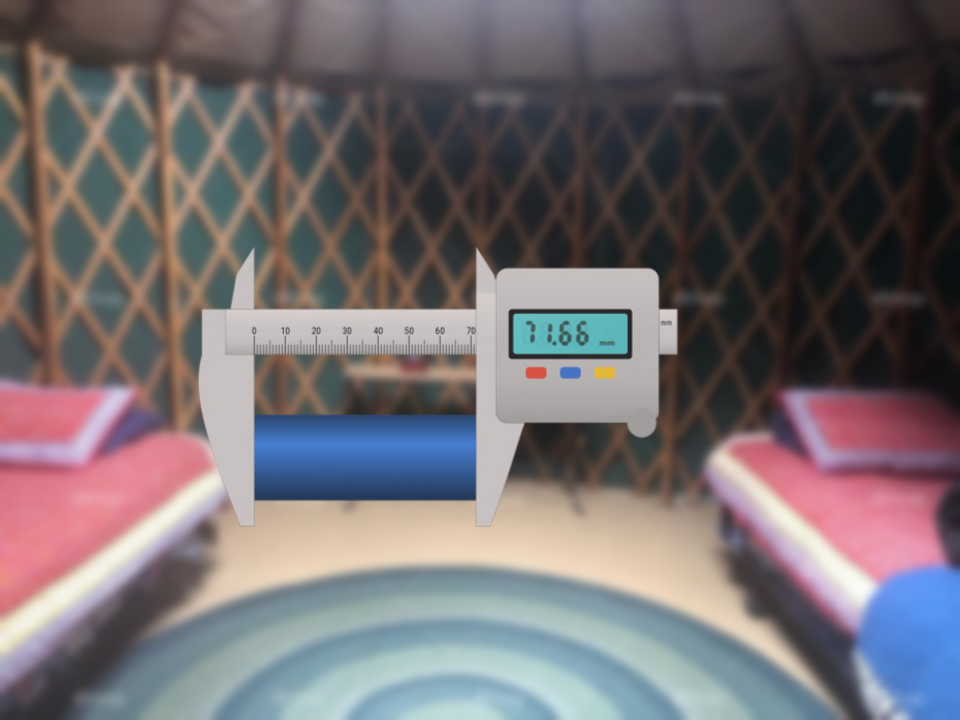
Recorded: 71.66 mm
